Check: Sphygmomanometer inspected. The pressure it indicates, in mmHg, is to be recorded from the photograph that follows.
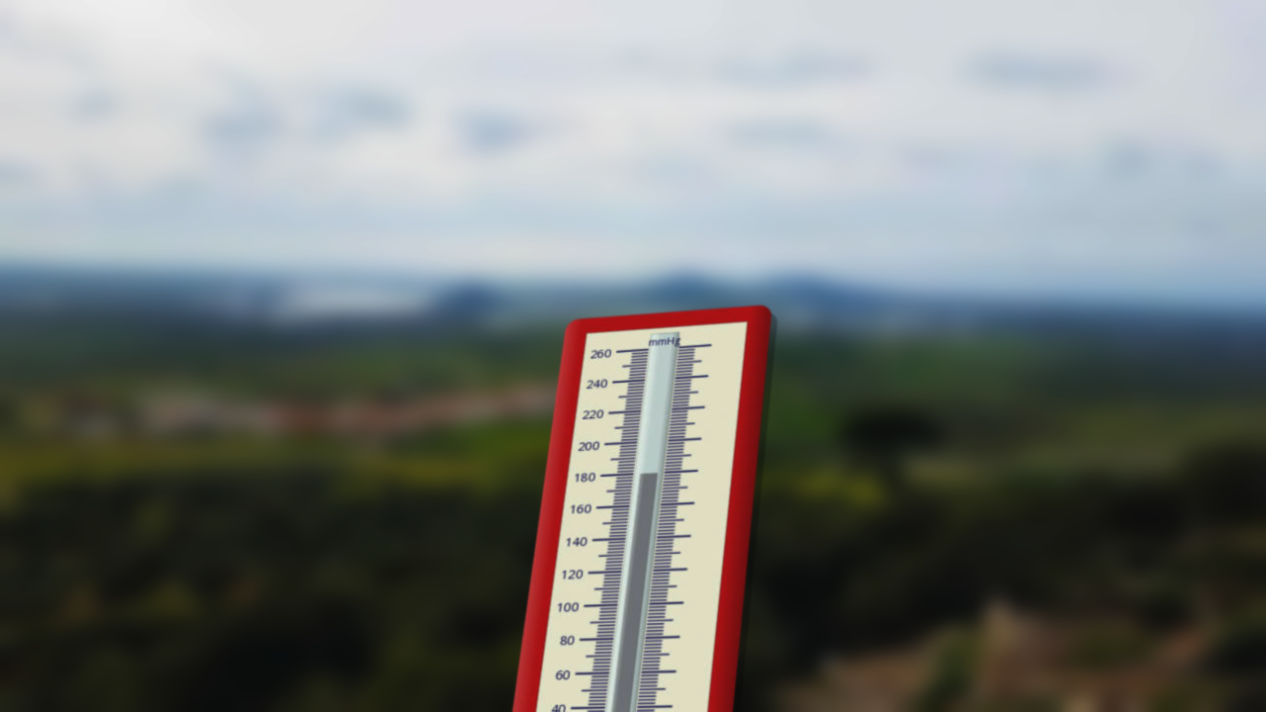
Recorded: 180 mmHg
